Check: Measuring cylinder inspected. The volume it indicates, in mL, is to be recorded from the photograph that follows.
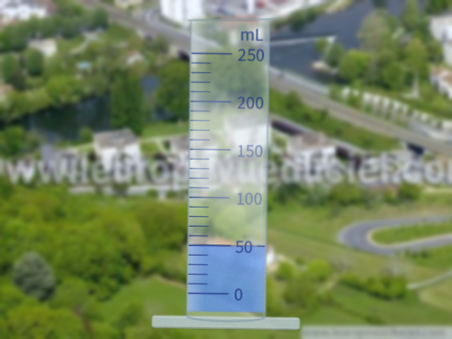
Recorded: 50 mL
